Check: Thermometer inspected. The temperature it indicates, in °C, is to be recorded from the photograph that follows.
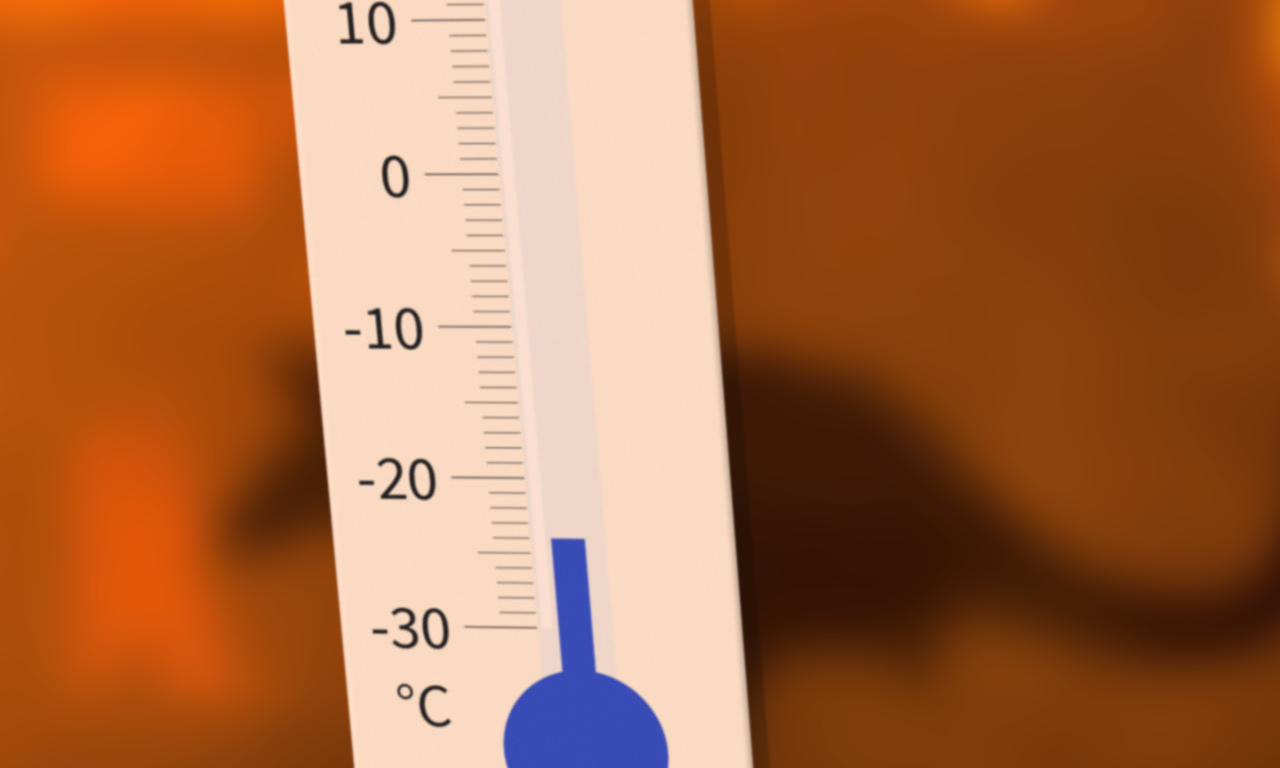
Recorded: -24 °C
